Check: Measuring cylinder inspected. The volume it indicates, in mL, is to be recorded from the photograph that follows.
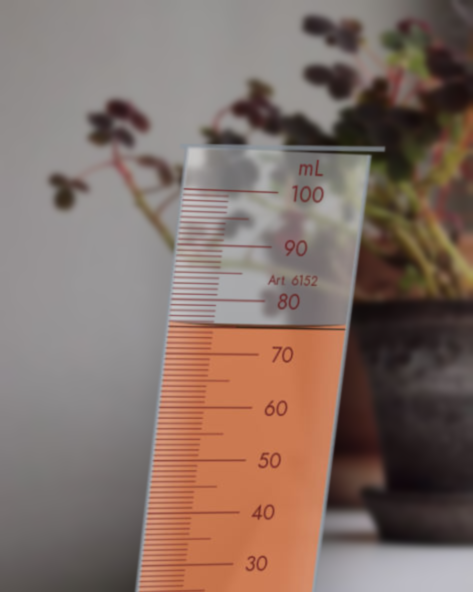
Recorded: 75 mL
